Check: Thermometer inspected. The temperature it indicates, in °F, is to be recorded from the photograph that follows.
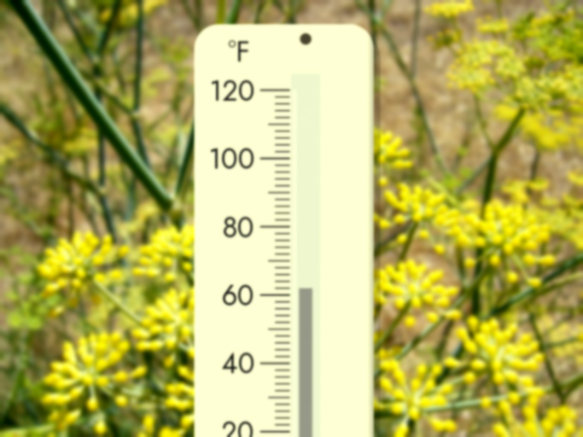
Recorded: 62 °F
